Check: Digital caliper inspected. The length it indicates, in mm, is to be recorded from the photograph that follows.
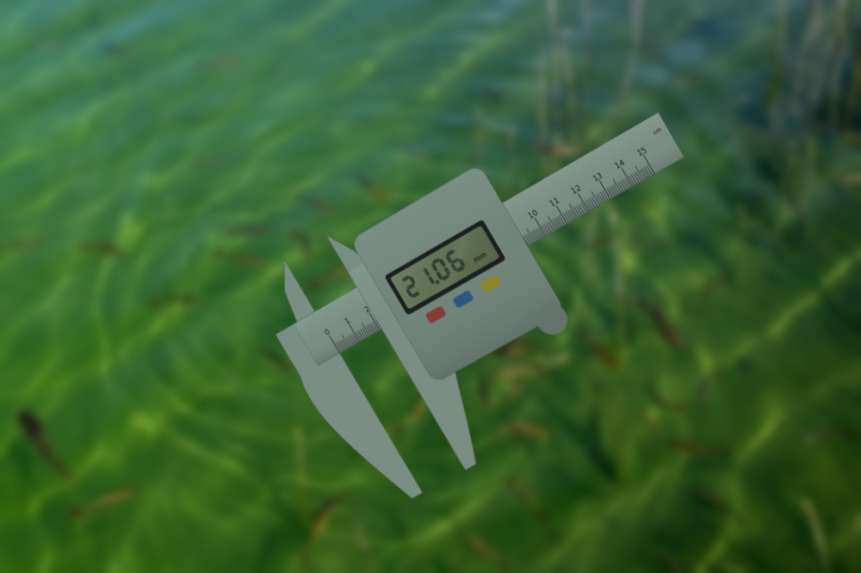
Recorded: 21.06 mm
